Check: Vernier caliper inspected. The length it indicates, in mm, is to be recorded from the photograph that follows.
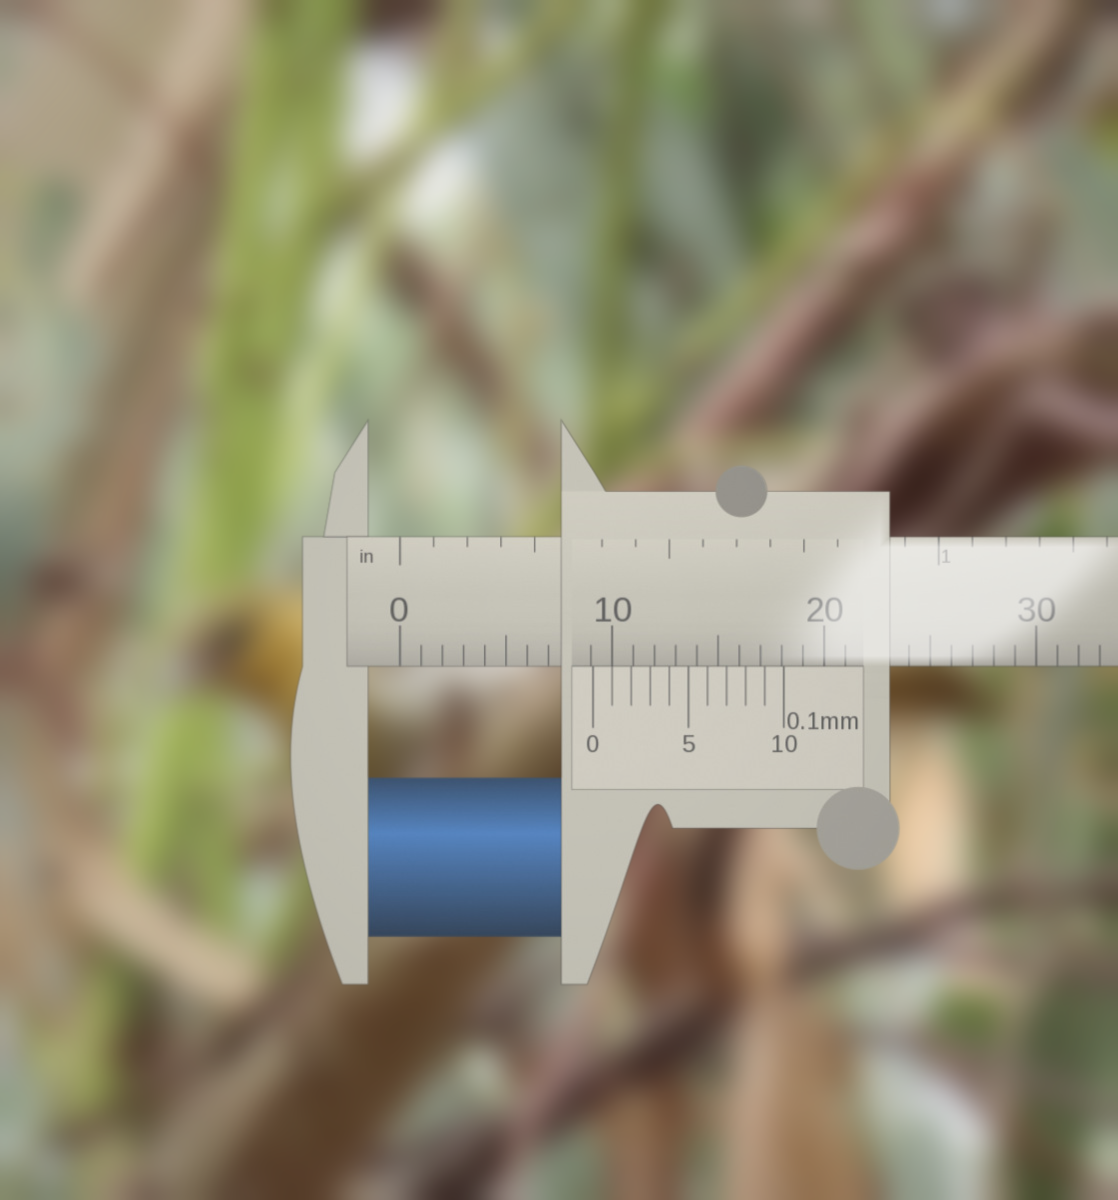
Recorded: 9.1 mm
